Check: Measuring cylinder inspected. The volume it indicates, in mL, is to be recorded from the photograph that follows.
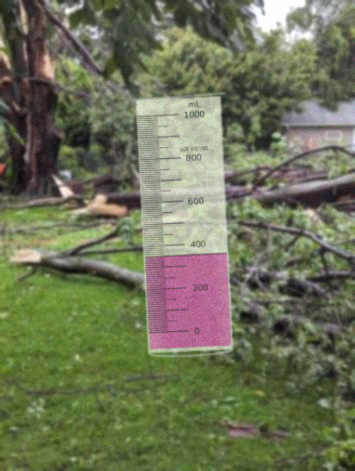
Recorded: 350 mL
